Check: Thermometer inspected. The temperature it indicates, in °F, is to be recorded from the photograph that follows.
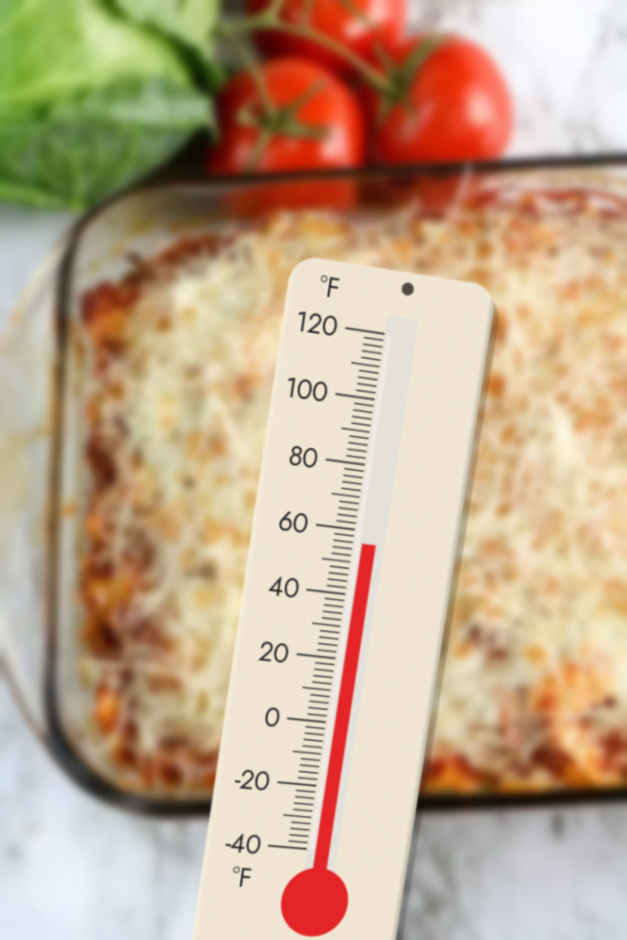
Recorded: 56 °F
